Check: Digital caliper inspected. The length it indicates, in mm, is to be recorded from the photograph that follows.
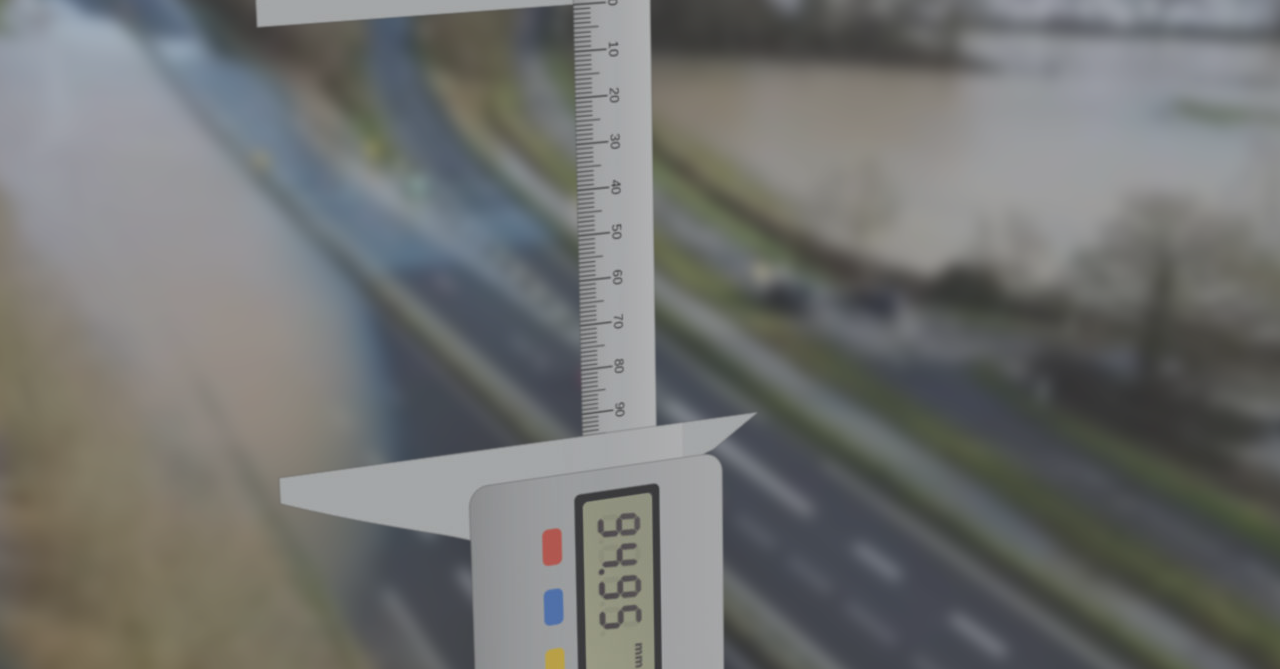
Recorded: 94.95 mm
